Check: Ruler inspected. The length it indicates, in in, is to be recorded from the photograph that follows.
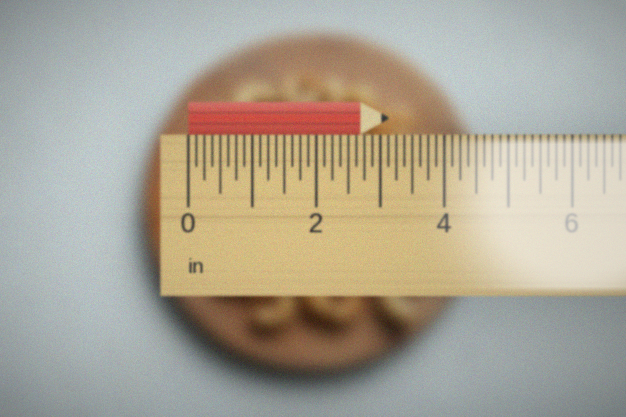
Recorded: 3.125 in
